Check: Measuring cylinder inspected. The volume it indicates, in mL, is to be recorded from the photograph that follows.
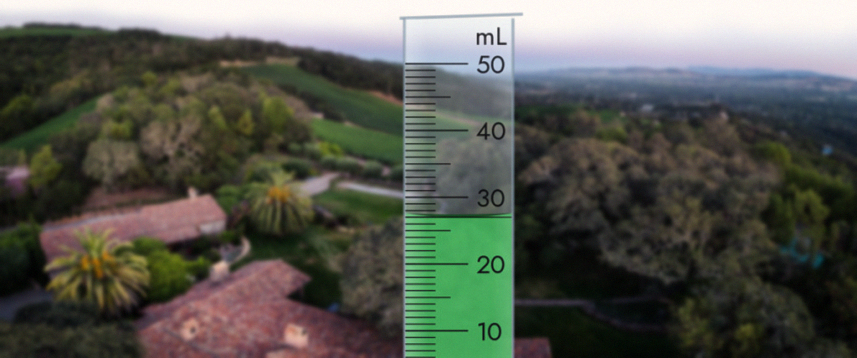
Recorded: 27 mL
